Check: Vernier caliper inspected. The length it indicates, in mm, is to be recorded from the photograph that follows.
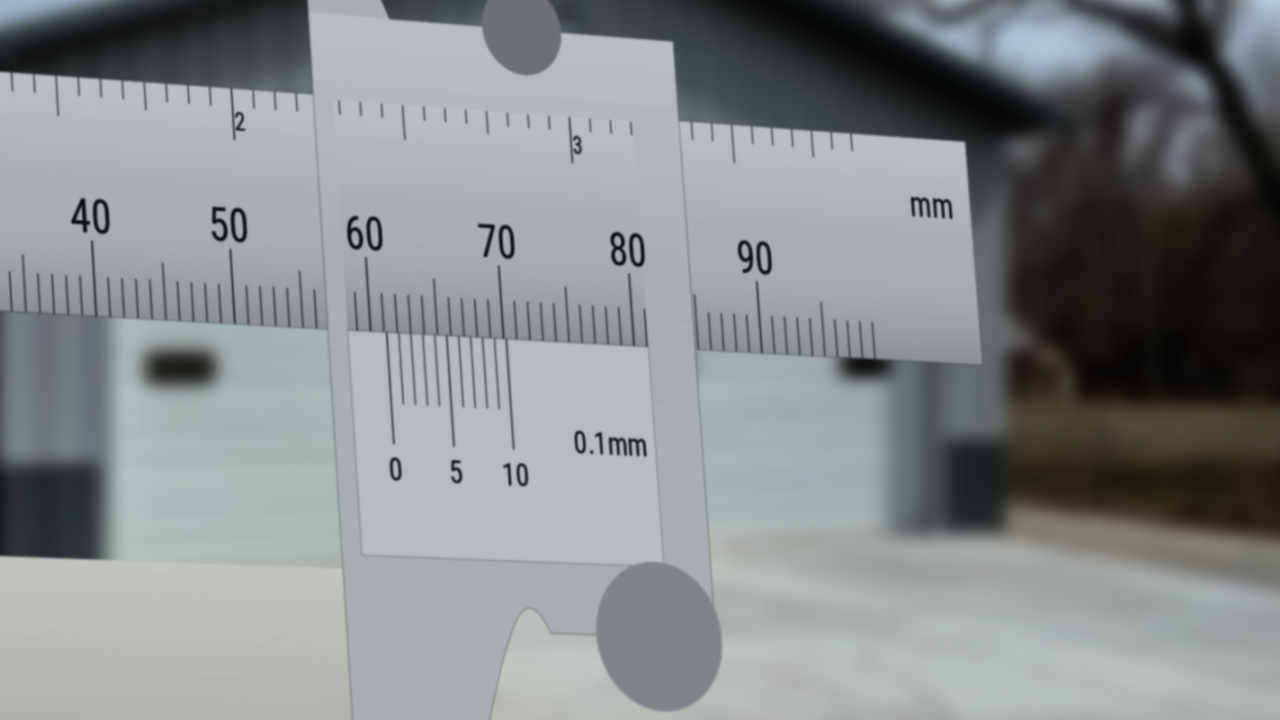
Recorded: 61.2 mm
